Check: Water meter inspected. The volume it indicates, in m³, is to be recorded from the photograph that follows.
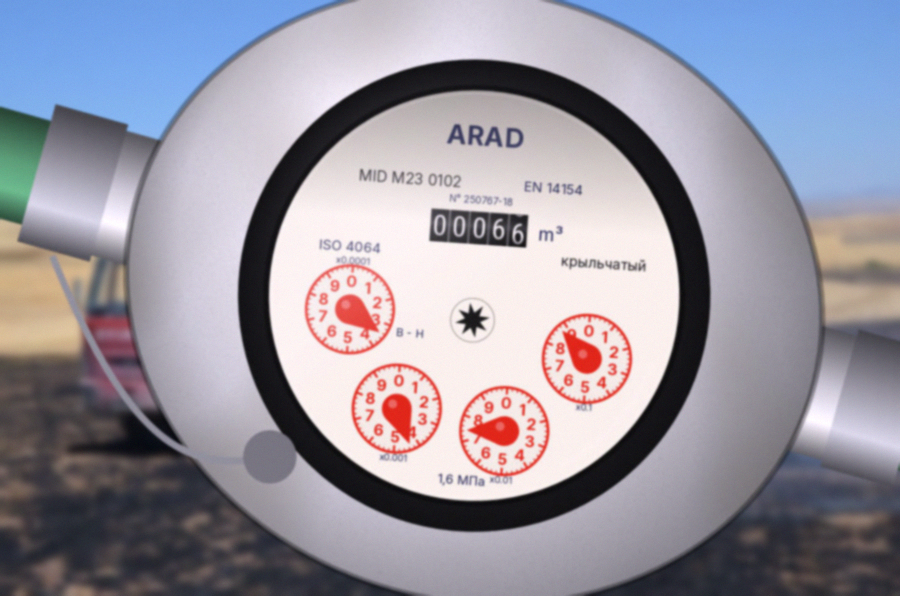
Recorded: 65.8743 m³
